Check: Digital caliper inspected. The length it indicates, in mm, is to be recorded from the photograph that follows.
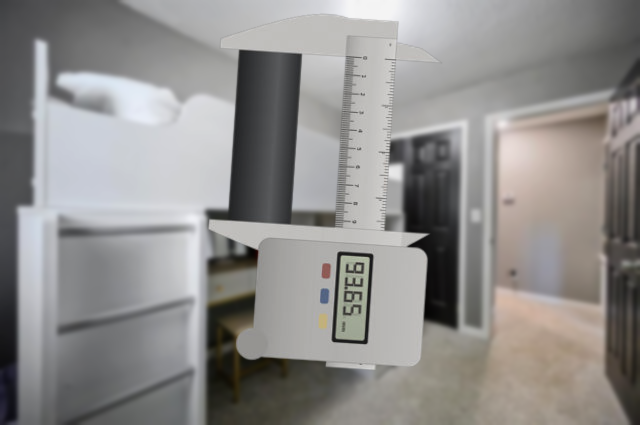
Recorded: 93.65 mm
